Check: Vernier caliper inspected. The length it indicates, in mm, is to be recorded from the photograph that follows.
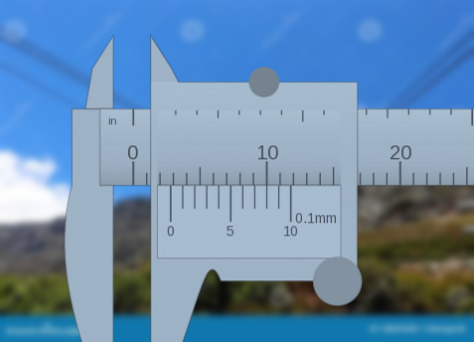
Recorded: 2.8 mm
